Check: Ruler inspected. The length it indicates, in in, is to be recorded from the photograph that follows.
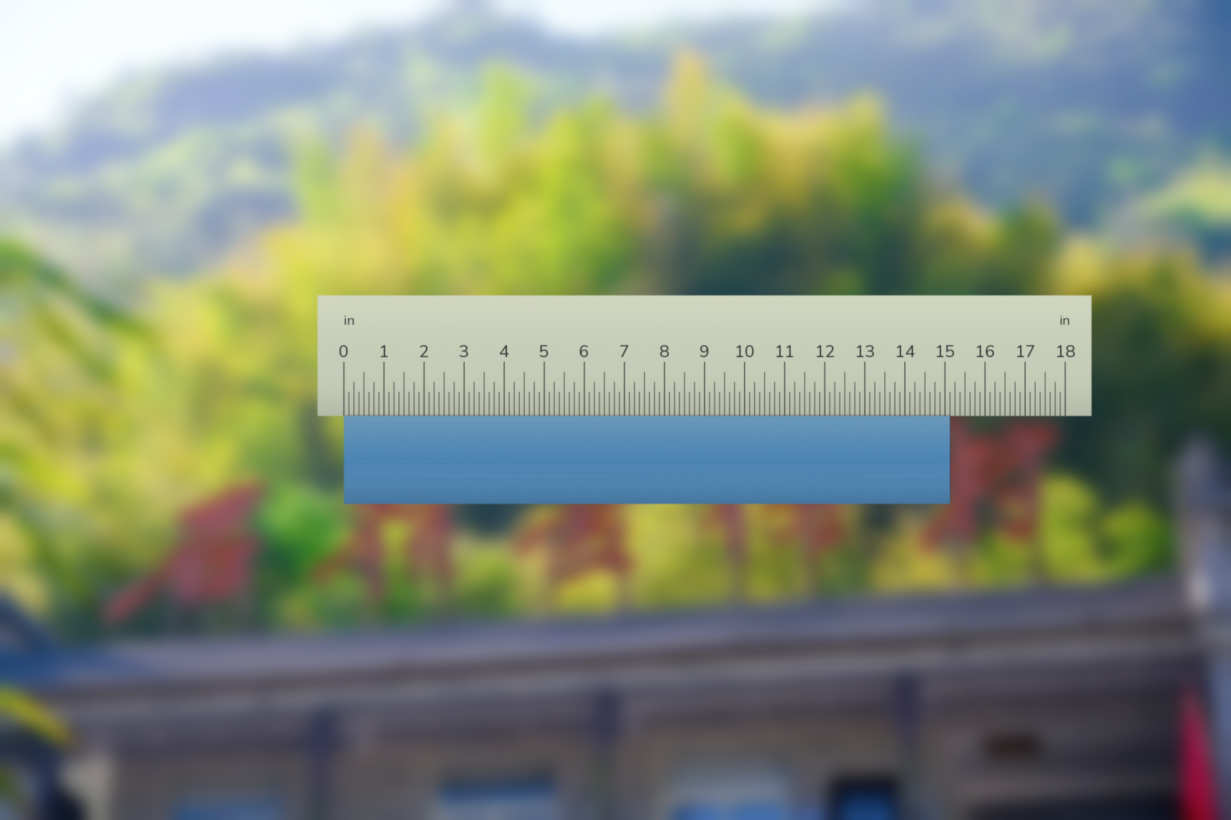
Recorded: 15.125 in
